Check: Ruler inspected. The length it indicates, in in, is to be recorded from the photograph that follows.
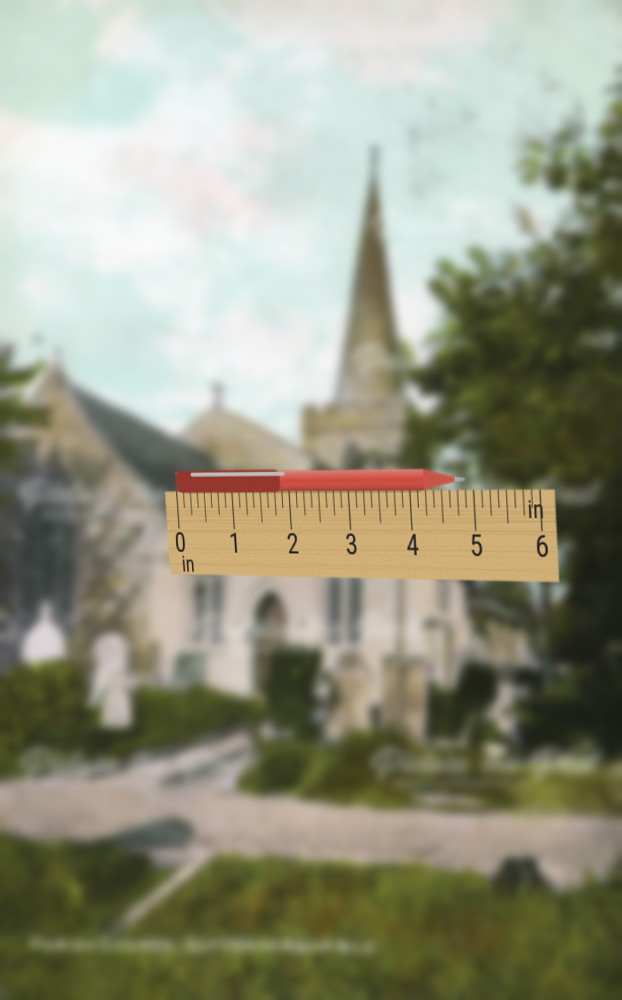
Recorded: 4.875 in
